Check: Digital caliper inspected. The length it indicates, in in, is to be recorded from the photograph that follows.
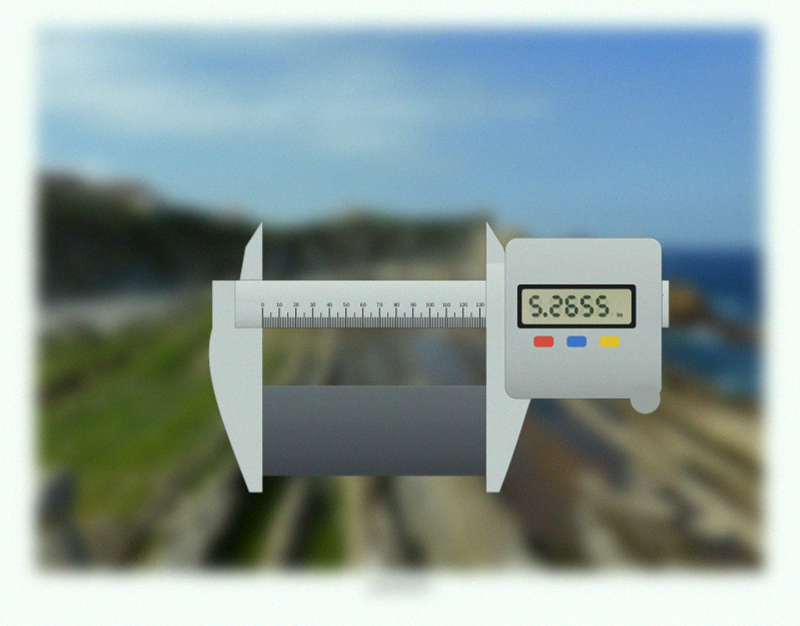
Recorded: 5.2655 in
